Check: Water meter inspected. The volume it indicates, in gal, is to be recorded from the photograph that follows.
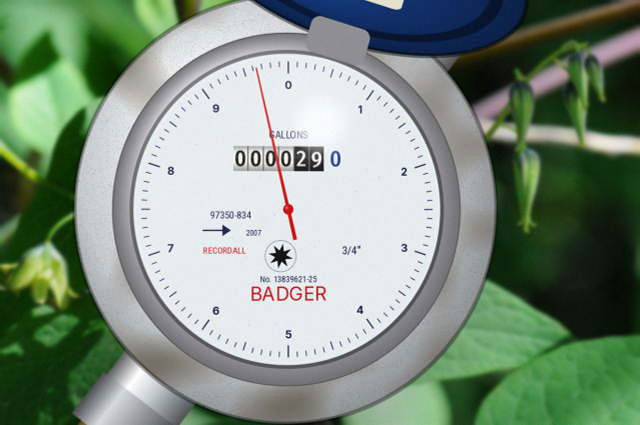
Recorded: 289.6 gal
